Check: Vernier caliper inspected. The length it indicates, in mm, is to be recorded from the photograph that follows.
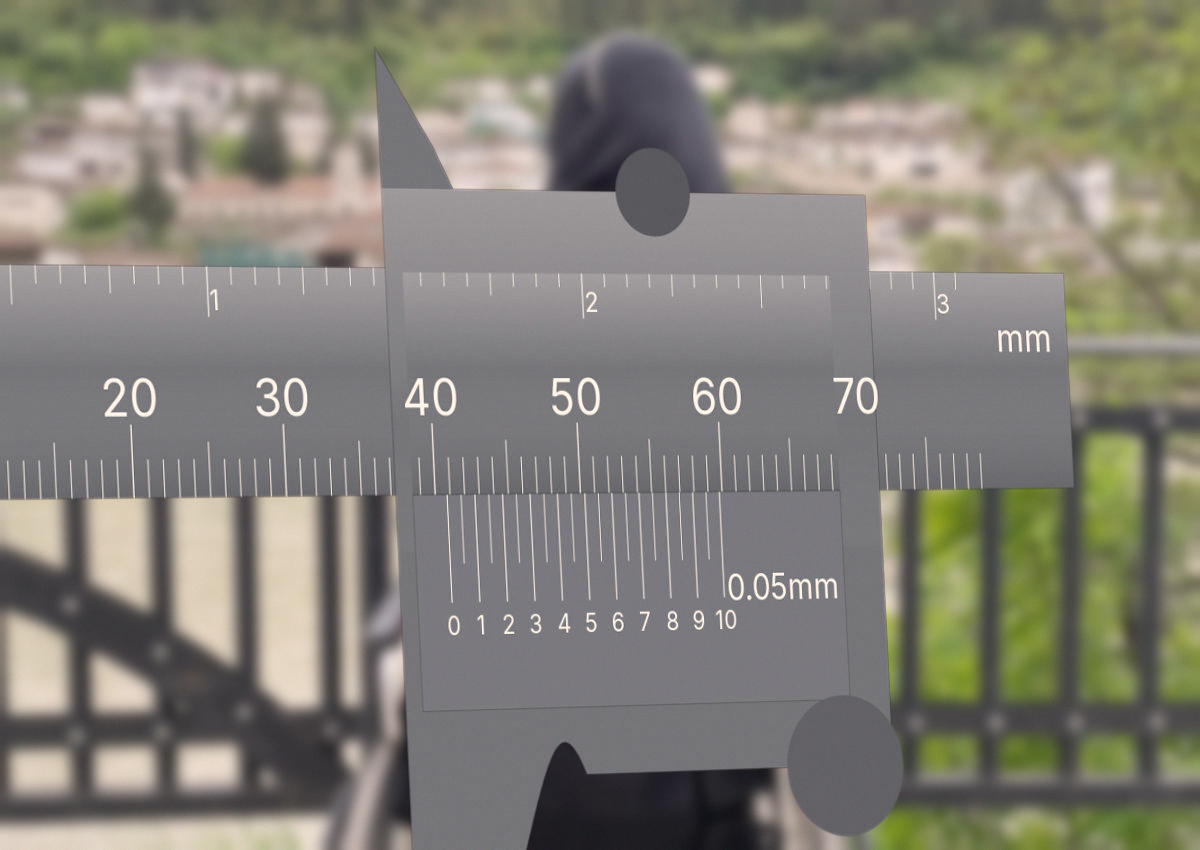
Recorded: 40.8 mm
